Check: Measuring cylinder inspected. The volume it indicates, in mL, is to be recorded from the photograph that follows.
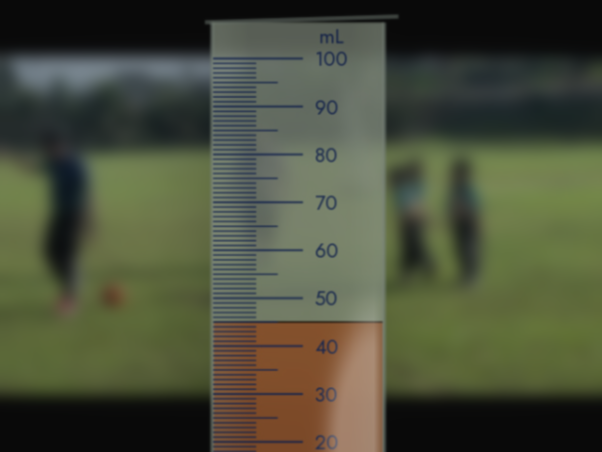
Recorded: 45 mL
